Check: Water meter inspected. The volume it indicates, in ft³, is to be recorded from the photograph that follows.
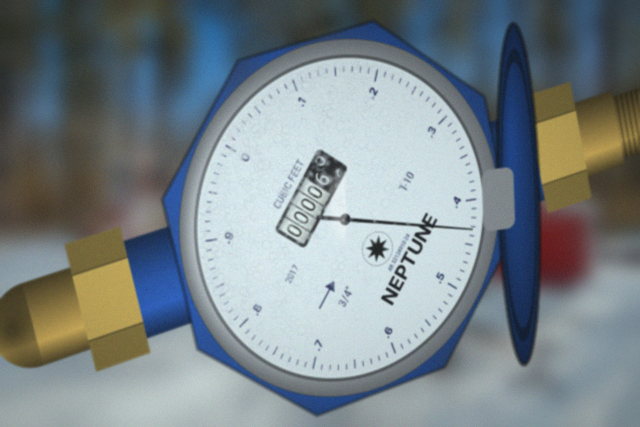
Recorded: 65.43 ft³
